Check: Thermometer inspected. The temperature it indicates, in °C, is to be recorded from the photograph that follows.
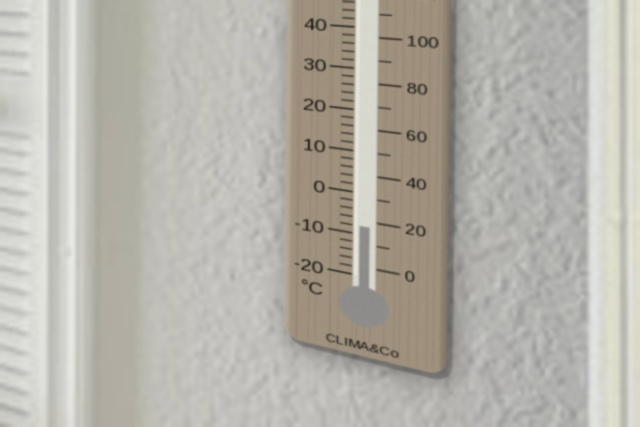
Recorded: -8 °C
